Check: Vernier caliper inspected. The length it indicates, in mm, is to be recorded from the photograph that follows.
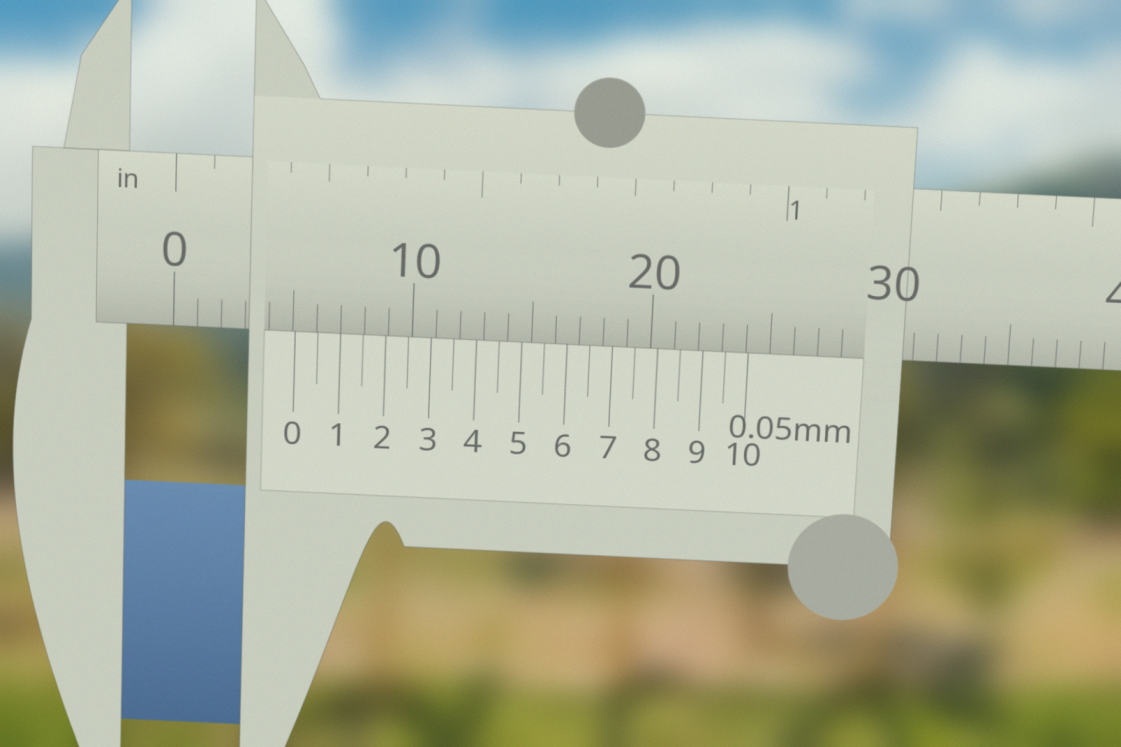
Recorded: 5.10 mm
